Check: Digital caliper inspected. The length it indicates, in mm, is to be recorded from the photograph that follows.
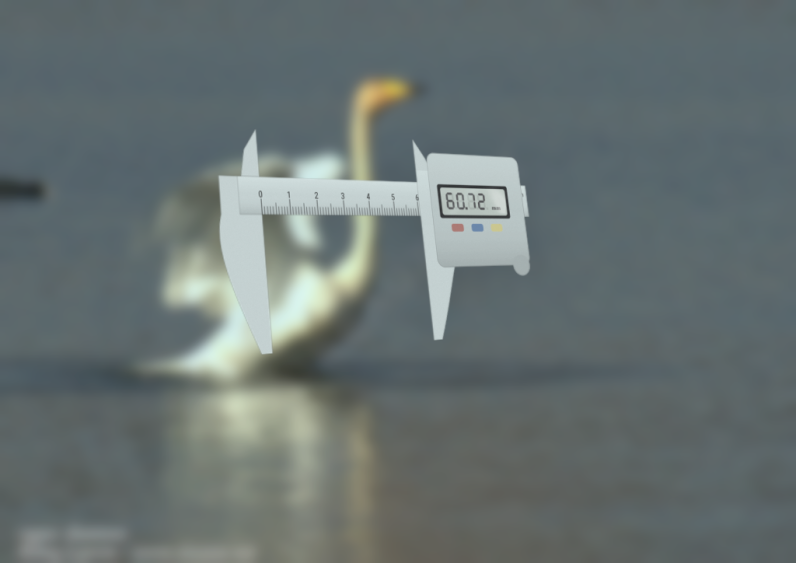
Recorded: 60.72 mm
